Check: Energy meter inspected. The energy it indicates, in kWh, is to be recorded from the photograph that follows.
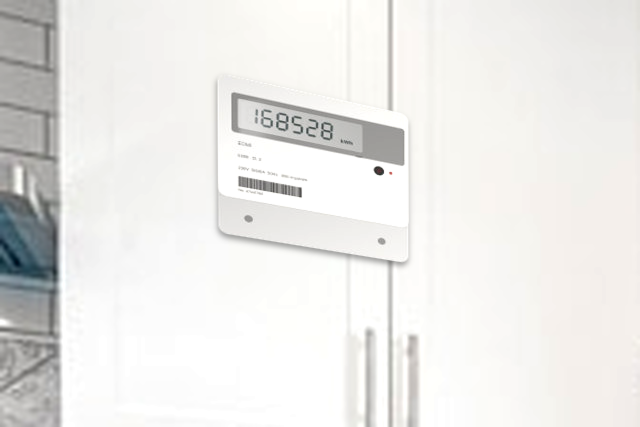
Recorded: 168528 kWh
